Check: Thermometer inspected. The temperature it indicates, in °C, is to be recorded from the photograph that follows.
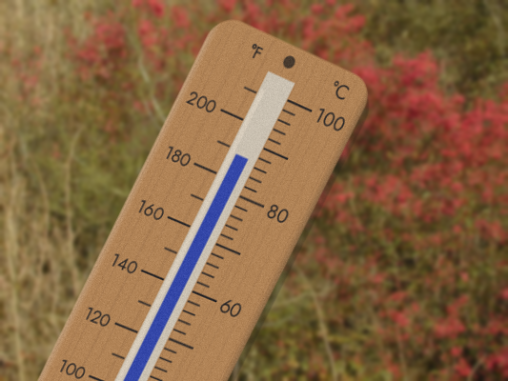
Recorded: 87 °C
